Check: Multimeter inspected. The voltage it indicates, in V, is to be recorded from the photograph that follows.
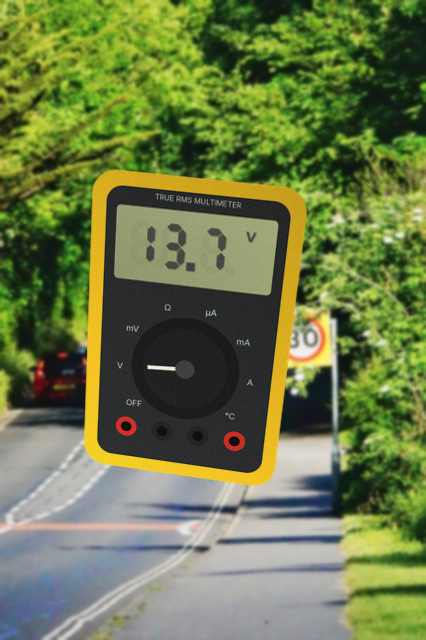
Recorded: 13.7 V
